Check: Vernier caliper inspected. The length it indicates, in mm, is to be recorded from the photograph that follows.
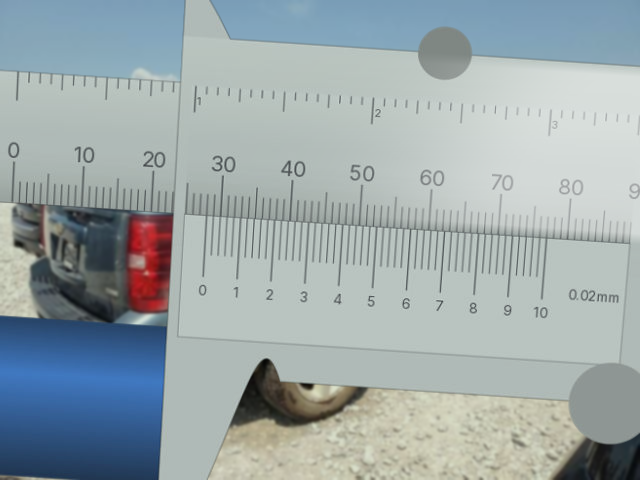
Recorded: 28.0 mm
